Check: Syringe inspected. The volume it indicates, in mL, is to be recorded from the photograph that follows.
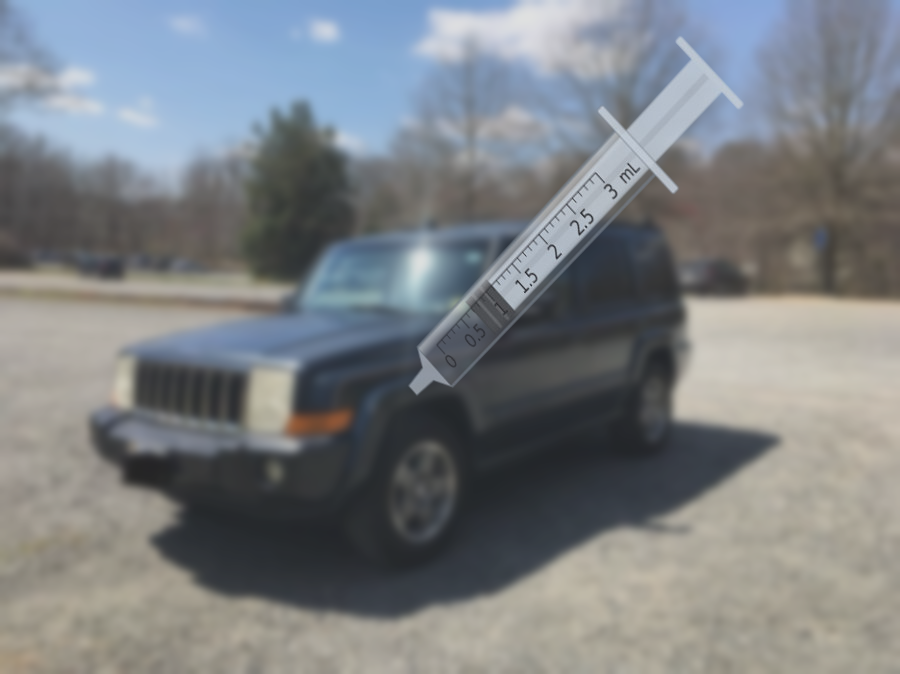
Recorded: 0.7 mL
